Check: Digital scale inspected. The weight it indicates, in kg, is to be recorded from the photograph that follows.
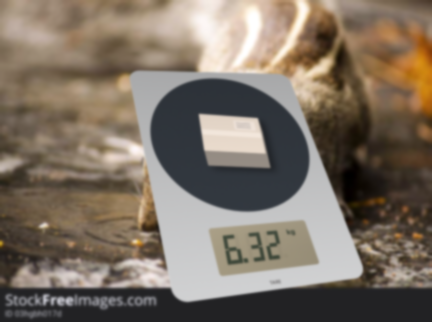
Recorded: 6.32 kg
